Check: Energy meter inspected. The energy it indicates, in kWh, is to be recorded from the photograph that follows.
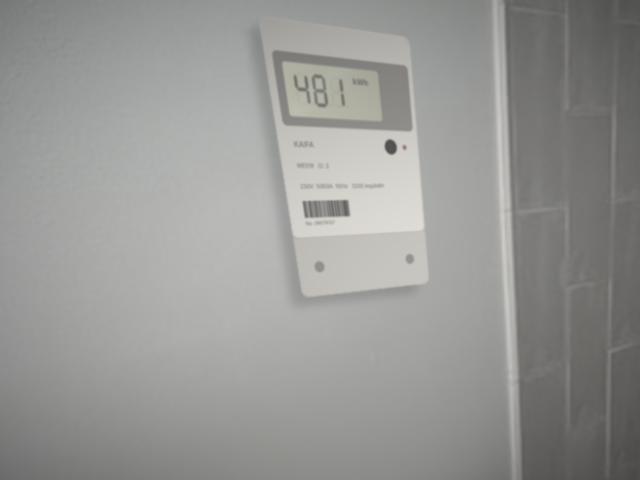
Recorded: 481 kWh
